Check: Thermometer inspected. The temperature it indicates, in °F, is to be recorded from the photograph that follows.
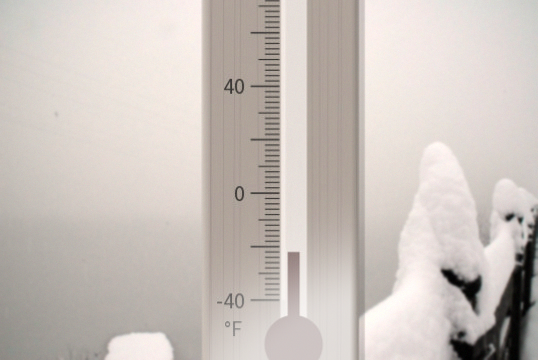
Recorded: -22 °F
